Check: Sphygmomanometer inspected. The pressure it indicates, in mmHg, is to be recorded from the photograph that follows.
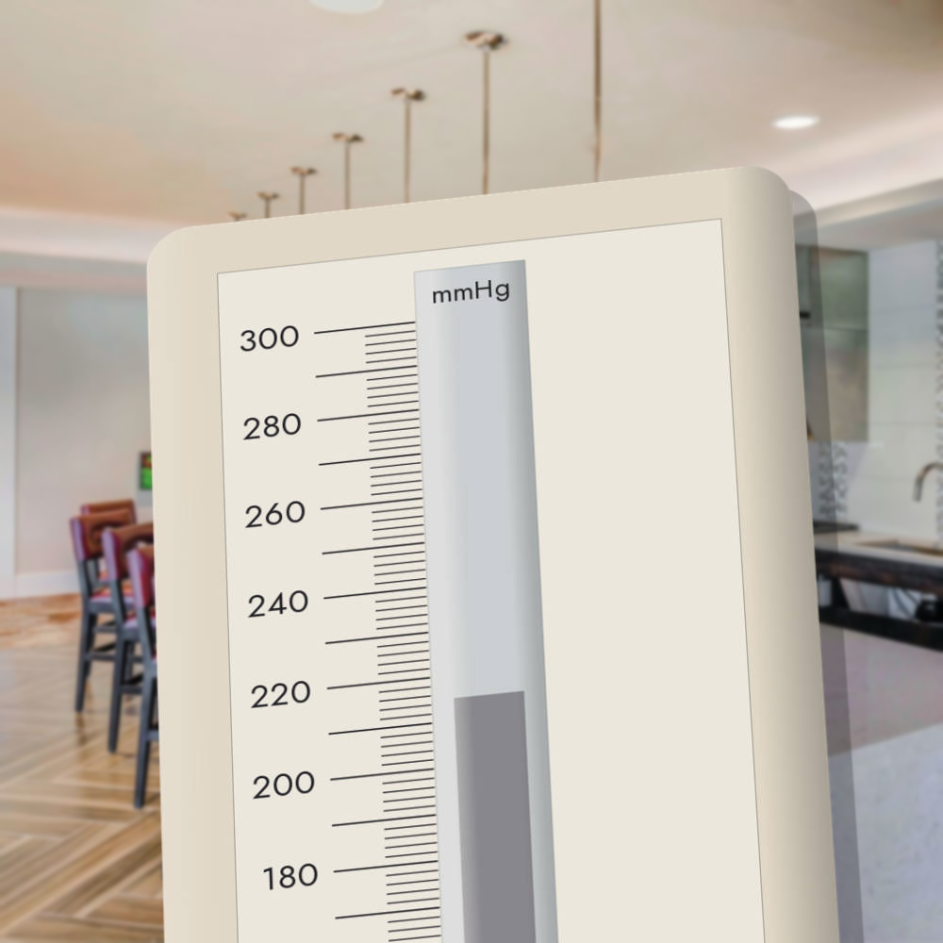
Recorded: 215 mmHg
